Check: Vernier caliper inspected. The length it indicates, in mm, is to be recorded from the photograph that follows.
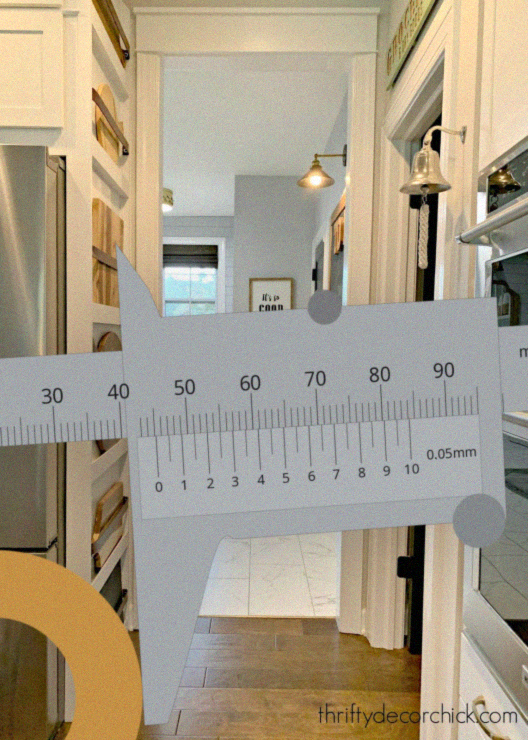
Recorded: 45.2 mm
